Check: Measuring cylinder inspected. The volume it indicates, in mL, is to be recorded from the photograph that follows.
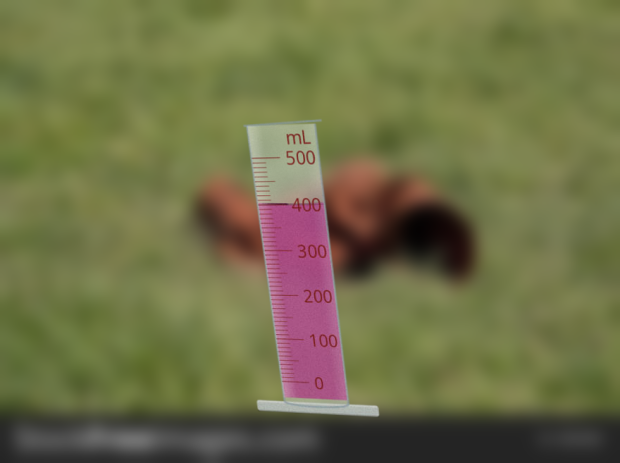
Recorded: 400 mL
